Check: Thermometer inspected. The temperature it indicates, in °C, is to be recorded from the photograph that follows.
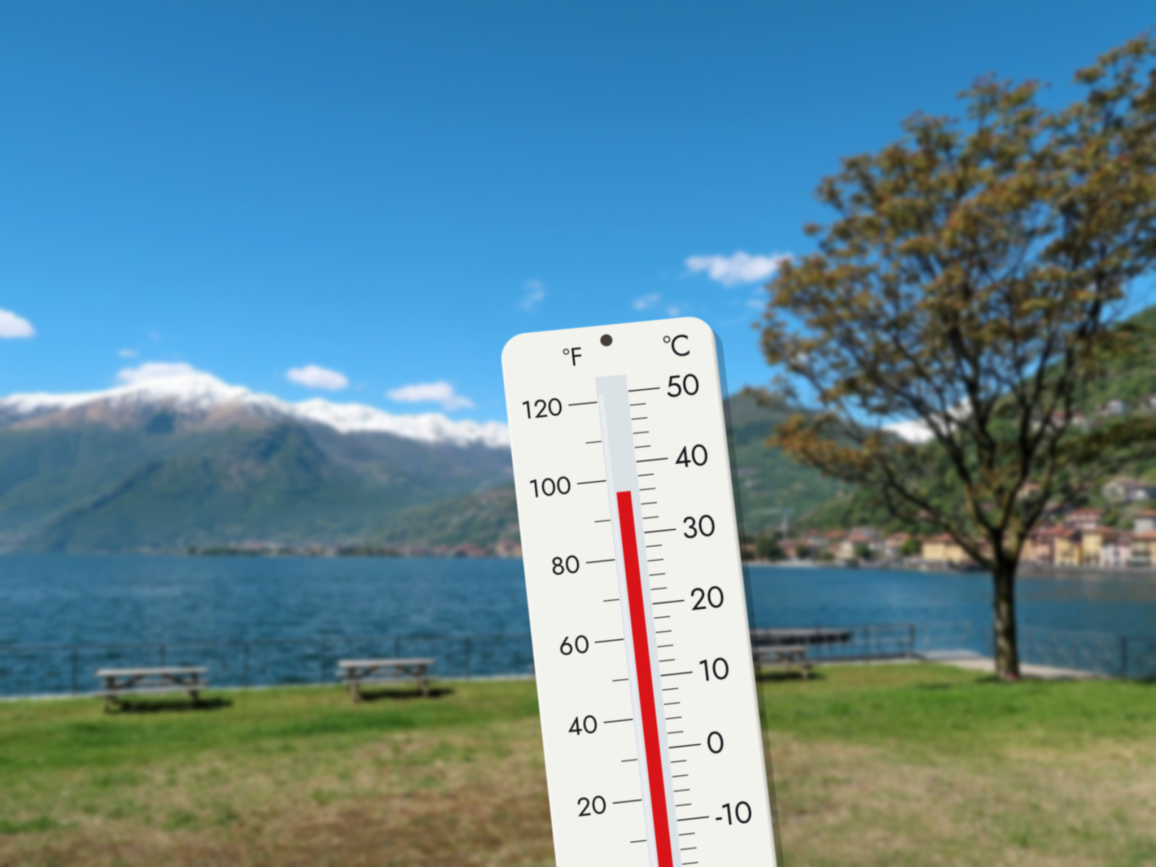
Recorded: 36 °C
